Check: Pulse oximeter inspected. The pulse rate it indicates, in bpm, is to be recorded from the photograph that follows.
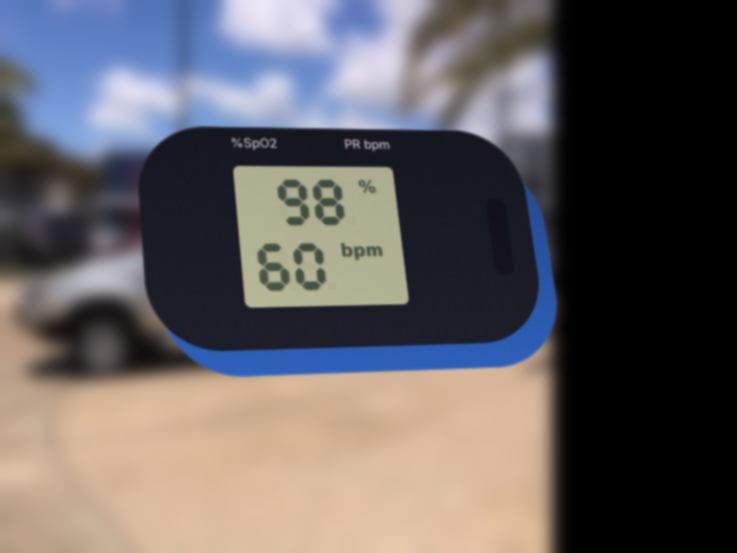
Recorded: 60 bpm
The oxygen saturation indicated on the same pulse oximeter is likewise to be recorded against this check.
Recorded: 98 %
